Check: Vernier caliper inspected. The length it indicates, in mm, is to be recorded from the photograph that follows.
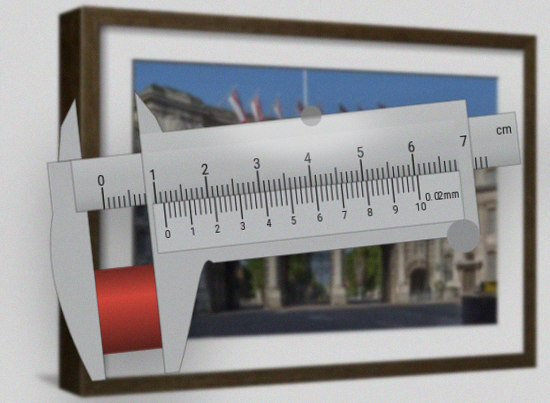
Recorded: 11.5 mm
